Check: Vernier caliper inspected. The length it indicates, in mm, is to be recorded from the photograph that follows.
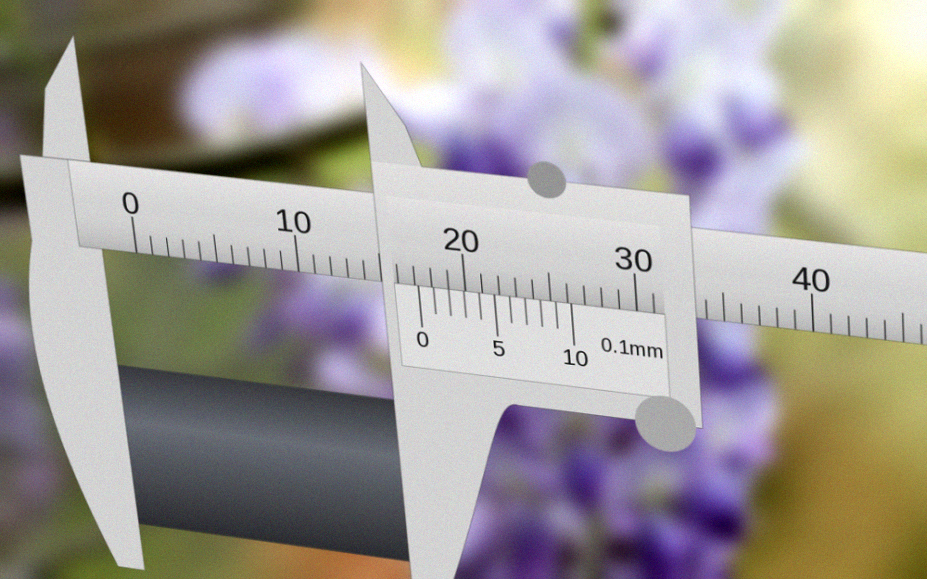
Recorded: 17.2 mm
